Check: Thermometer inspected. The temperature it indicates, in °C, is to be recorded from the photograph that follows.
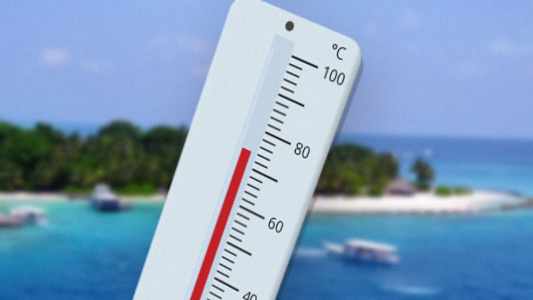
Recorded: 74 °C
